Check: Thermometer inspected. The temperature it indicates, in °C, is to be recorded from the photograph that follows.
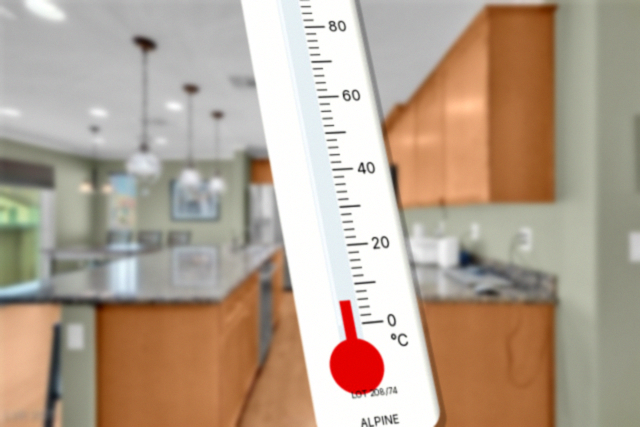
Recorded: 6 °C
